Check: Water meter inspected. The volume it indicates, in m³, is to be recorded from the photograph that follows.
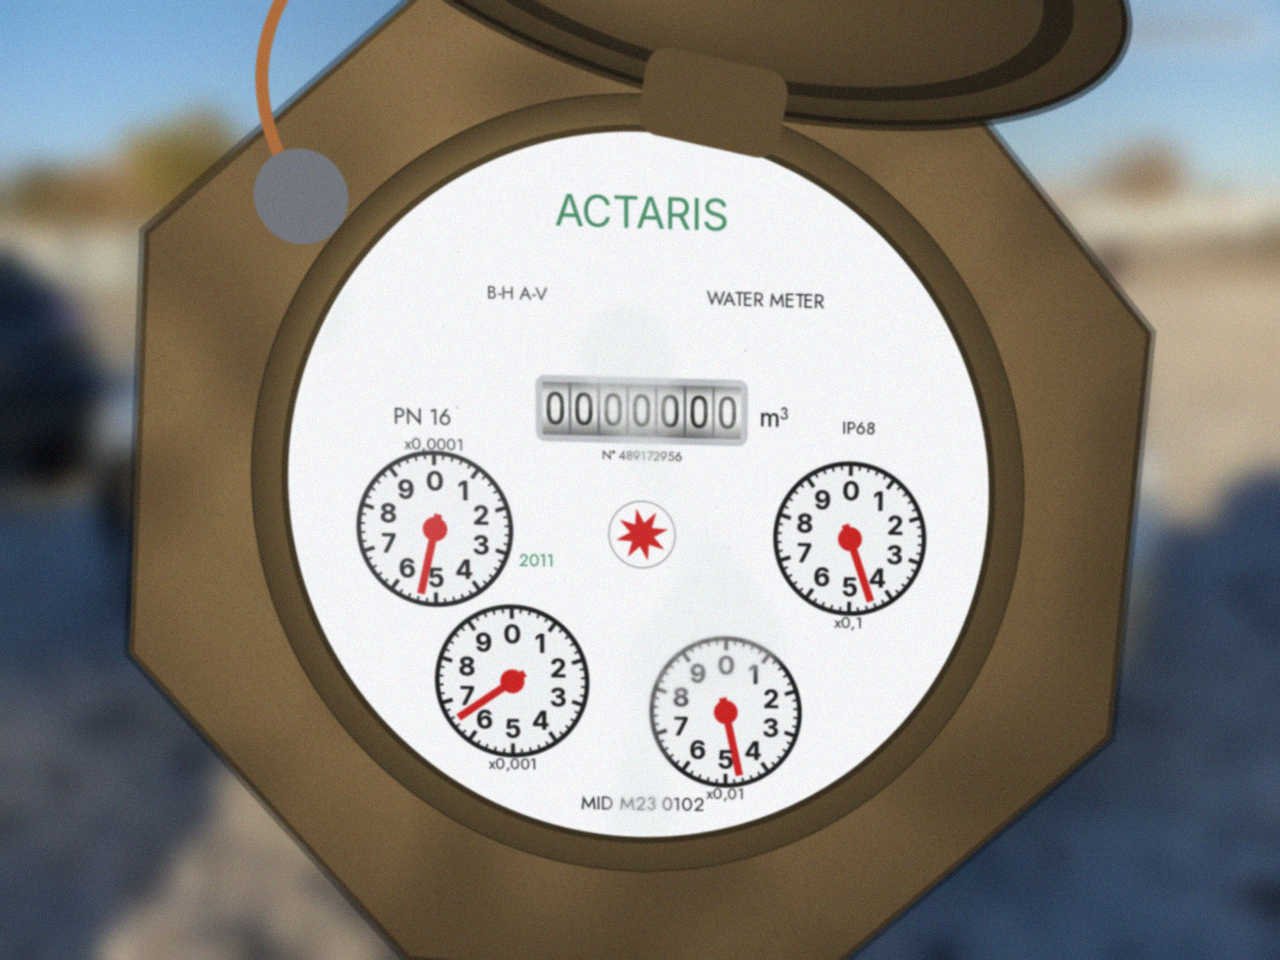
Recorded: 0.4465 m³
